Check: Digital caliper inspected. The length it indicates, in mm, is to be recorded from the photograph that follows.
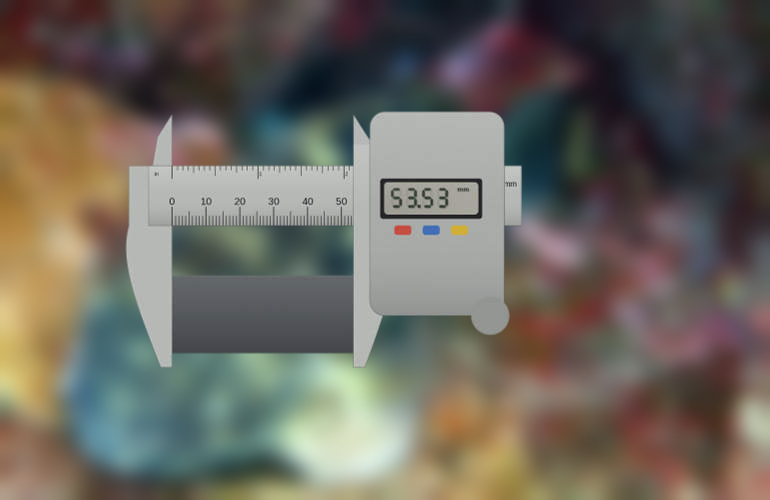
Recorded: 53.53 mm
